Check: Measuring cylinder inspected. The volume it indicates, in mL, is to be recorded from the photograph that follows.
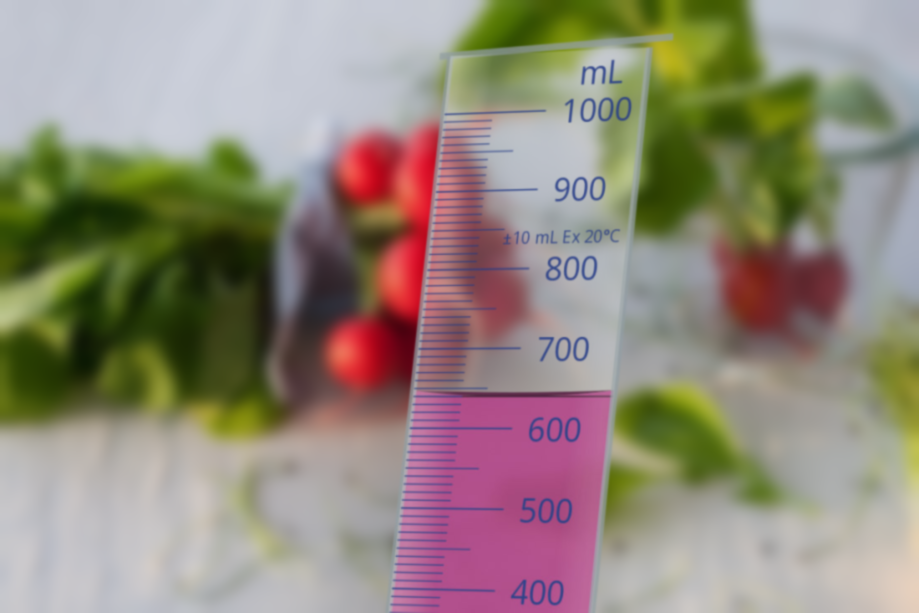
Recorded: 640 mL
